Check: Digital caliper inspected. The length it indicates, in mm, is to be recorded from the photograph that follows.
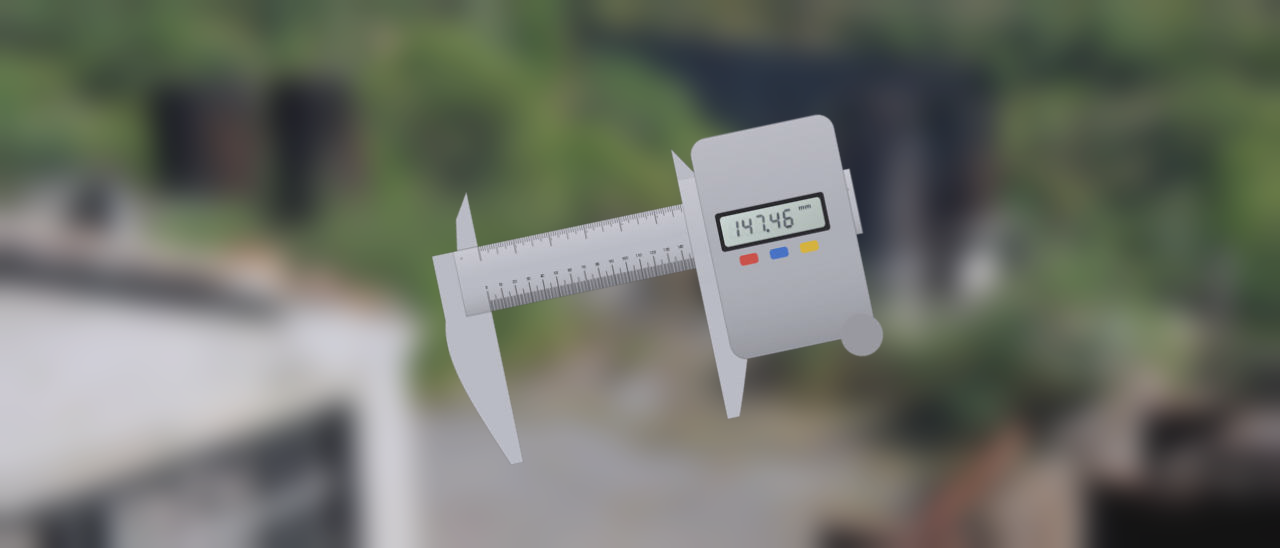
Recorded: 147.46 mm
